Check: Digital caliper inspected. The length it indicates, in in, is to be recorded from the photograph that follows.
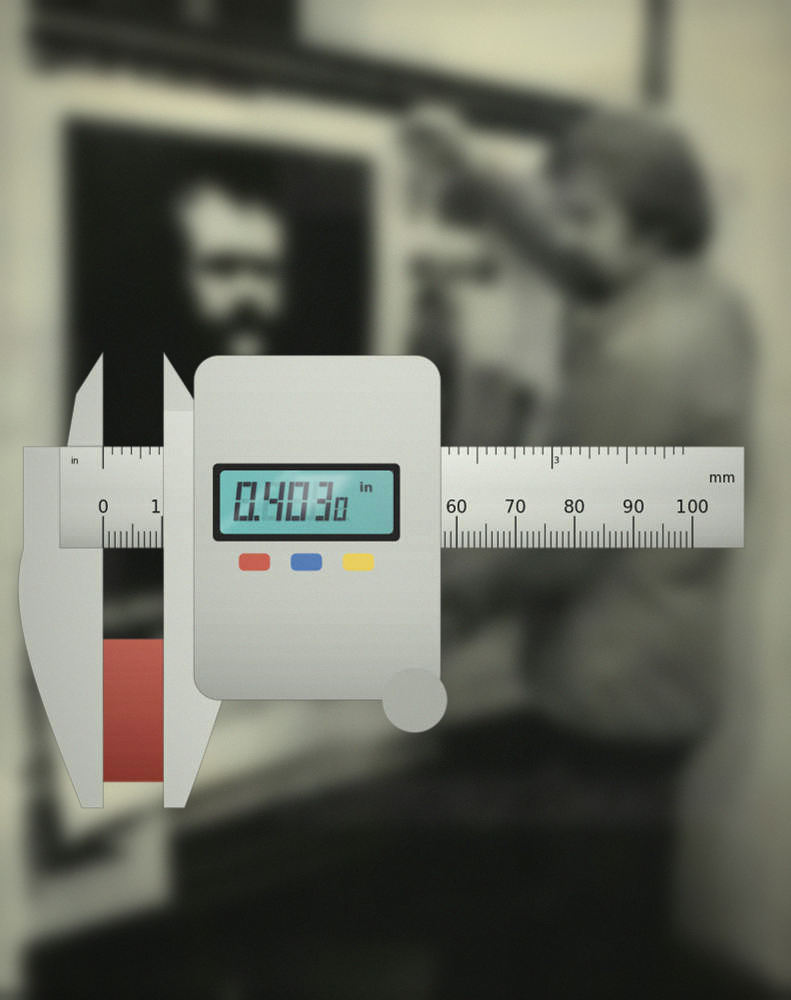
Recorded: 0.4030 in
